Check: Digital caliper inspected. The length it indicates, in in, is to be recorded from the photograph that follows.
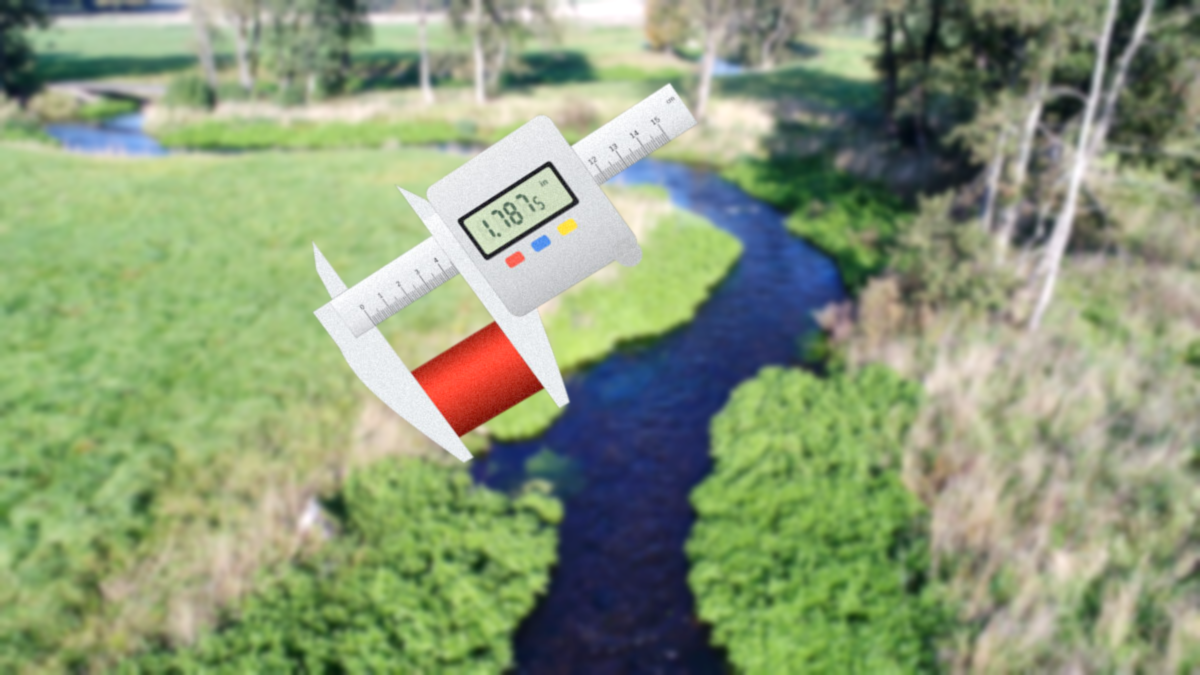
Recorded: 1.7875 in
